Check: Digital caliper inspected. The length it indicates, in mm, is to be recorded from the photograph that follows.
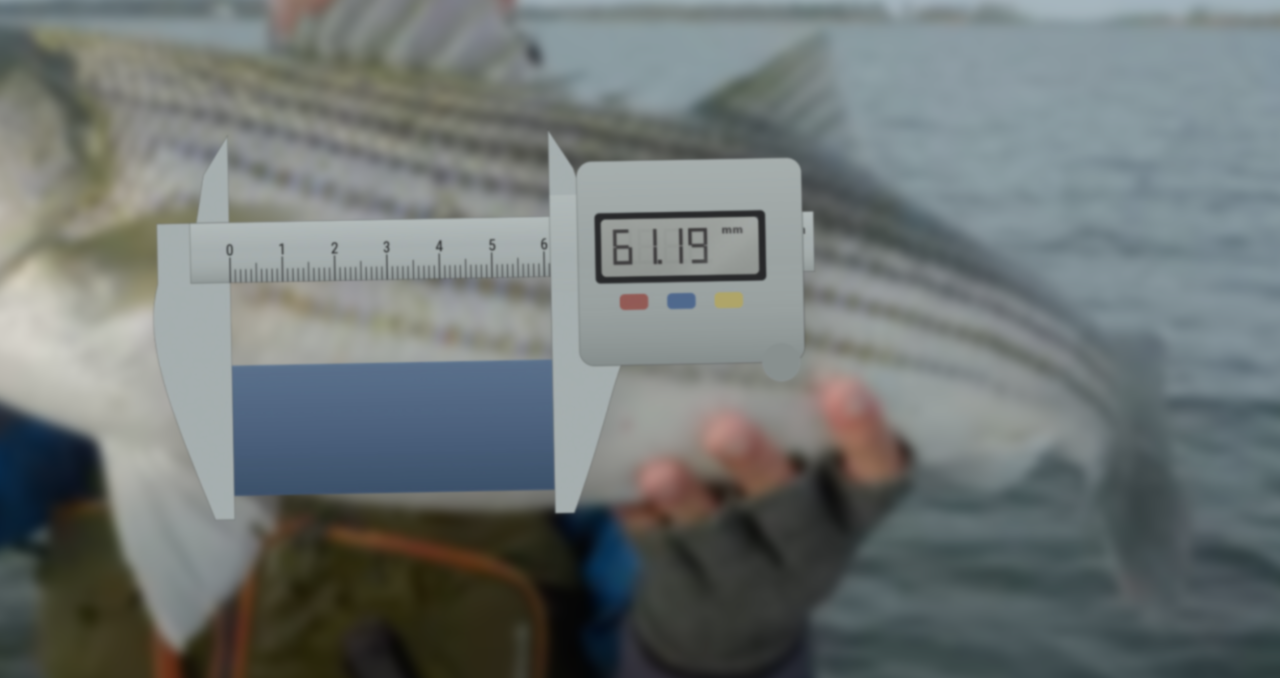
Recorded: 61.19 mm
